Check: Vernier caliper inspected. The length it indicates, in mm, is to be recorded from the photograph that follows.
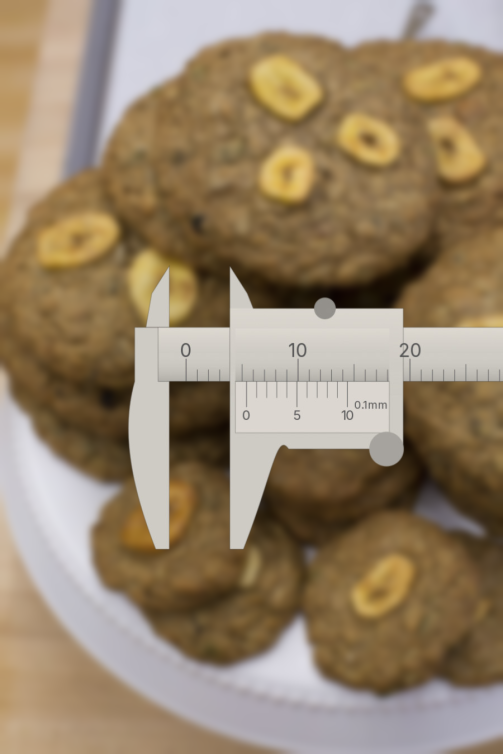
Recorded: 5.4 mm
